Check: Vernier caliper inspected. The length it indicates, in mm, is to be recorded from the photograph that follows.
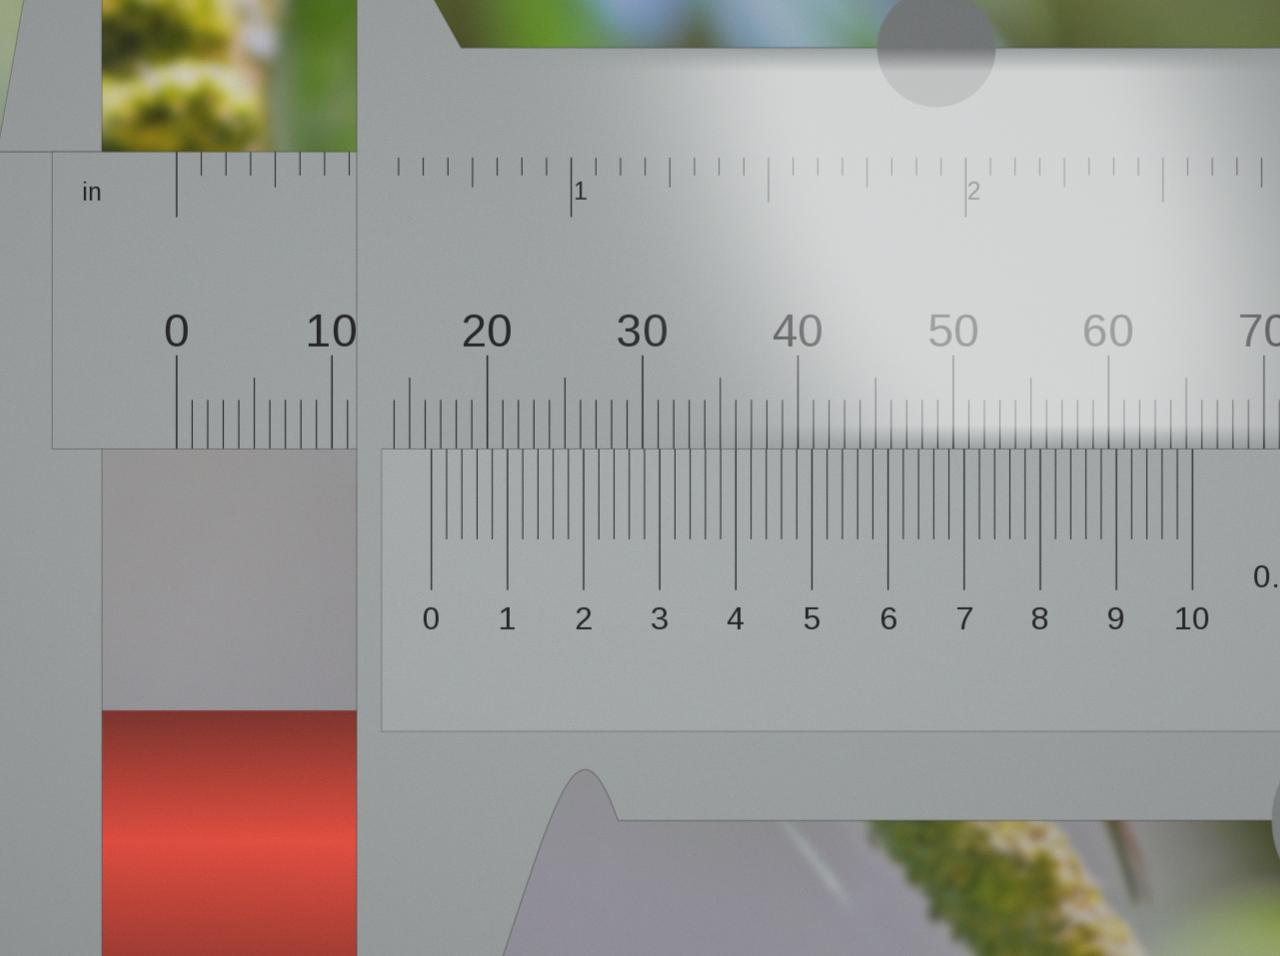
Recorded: 16.4 mm
